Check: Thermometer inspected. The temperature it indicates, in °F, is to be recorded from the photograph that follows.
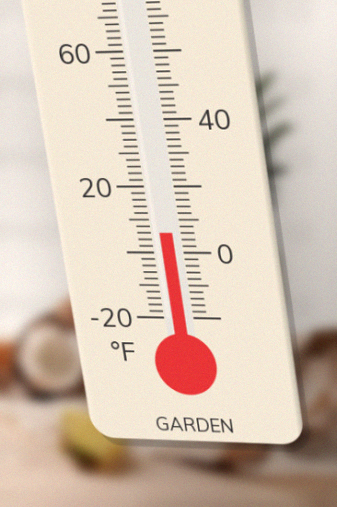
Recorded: 6 °F
